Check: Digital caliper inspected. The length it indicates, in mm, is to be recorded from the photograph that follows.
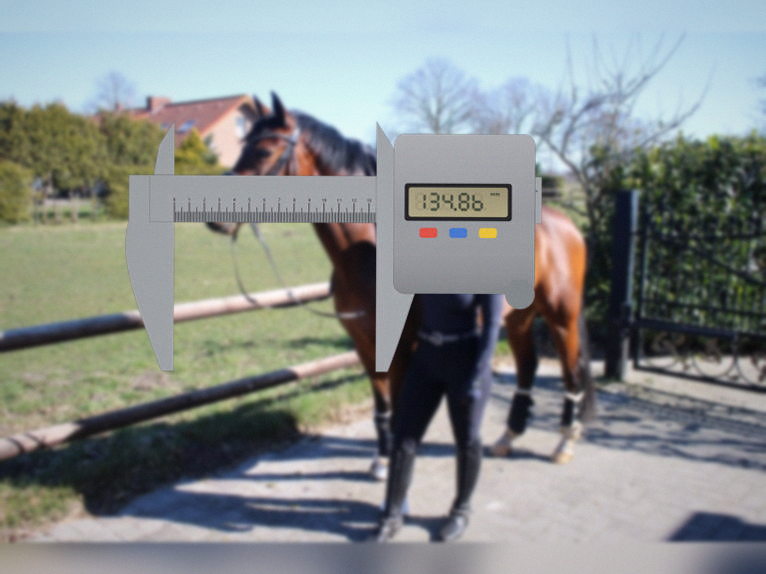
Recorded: 134.86 mm
